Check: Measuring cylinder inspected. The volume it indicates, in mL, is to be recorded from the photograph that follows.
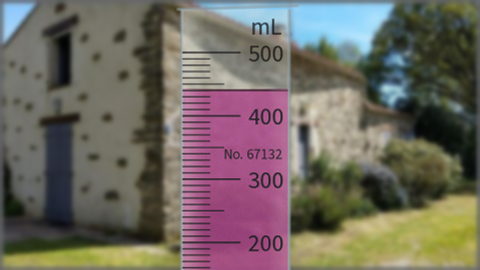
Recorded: 440 mL
